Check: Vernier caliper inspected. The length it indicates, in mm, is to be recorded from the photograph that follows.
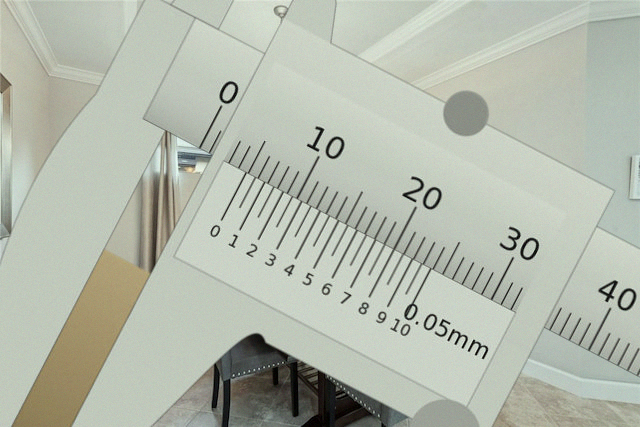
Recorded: 4.8 mm
